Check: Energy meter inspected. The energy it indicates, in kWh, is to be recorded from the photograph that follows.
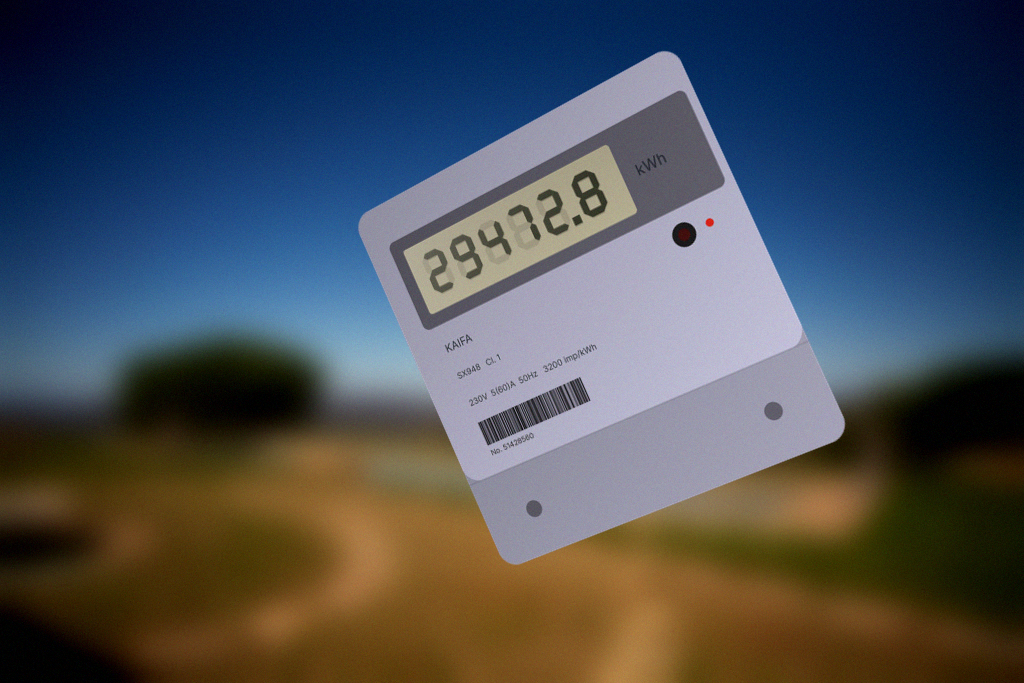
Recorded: 29472.8 kWh
